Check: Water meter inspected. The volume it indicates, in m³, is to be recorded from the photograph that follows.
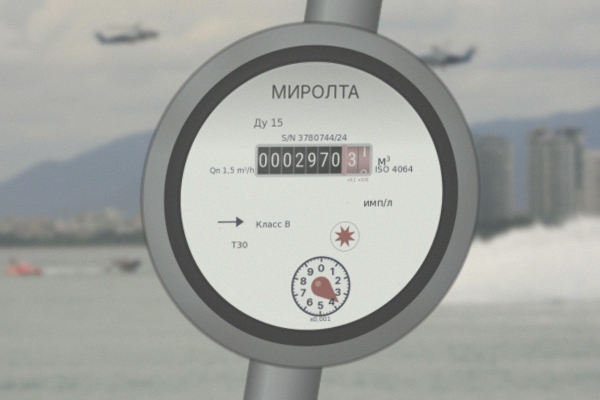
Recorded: 2970.313 m³
